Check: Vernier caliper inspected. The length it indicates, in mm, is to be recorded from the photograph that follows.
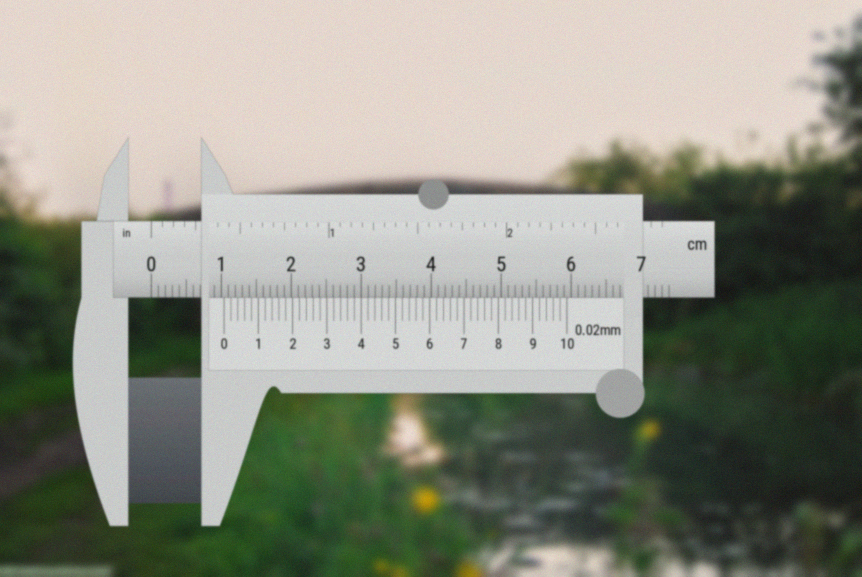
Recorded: 10.4 mm
